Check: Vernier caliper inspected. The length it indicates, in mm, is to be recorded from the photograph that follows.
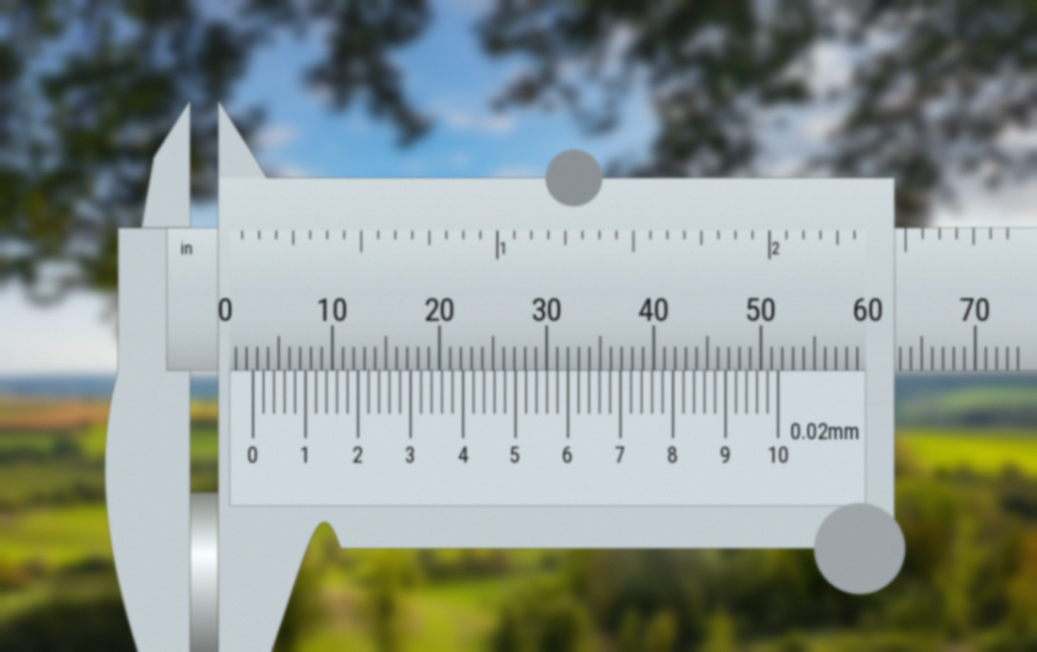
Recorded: 2.6 mm
